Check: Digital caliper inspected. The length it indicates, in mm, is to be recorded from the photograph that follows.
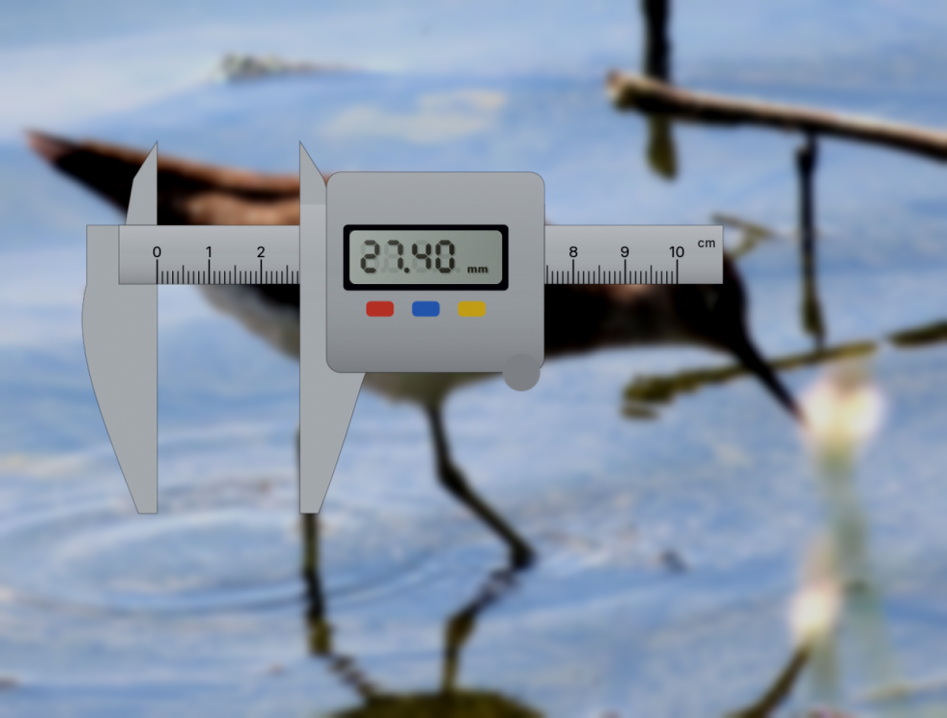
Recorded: 27.40 mm
